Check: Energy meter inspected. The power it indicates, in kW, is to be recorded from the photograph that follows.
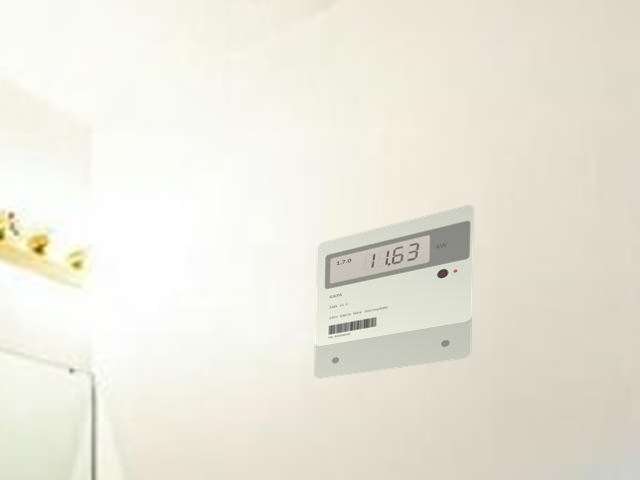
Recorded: 11.63 kW
